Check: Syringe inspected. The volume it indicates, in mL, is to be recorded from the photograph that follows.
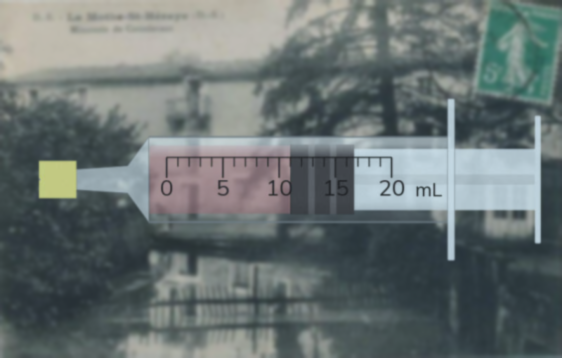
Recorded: 11 mL
